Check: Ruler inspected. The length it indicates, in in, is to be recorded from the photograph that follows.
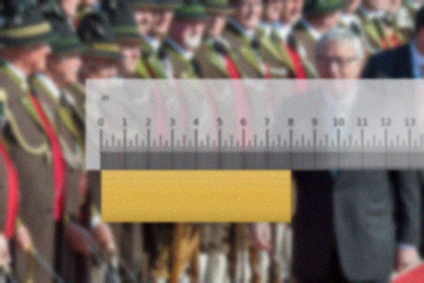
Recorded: 8 in
